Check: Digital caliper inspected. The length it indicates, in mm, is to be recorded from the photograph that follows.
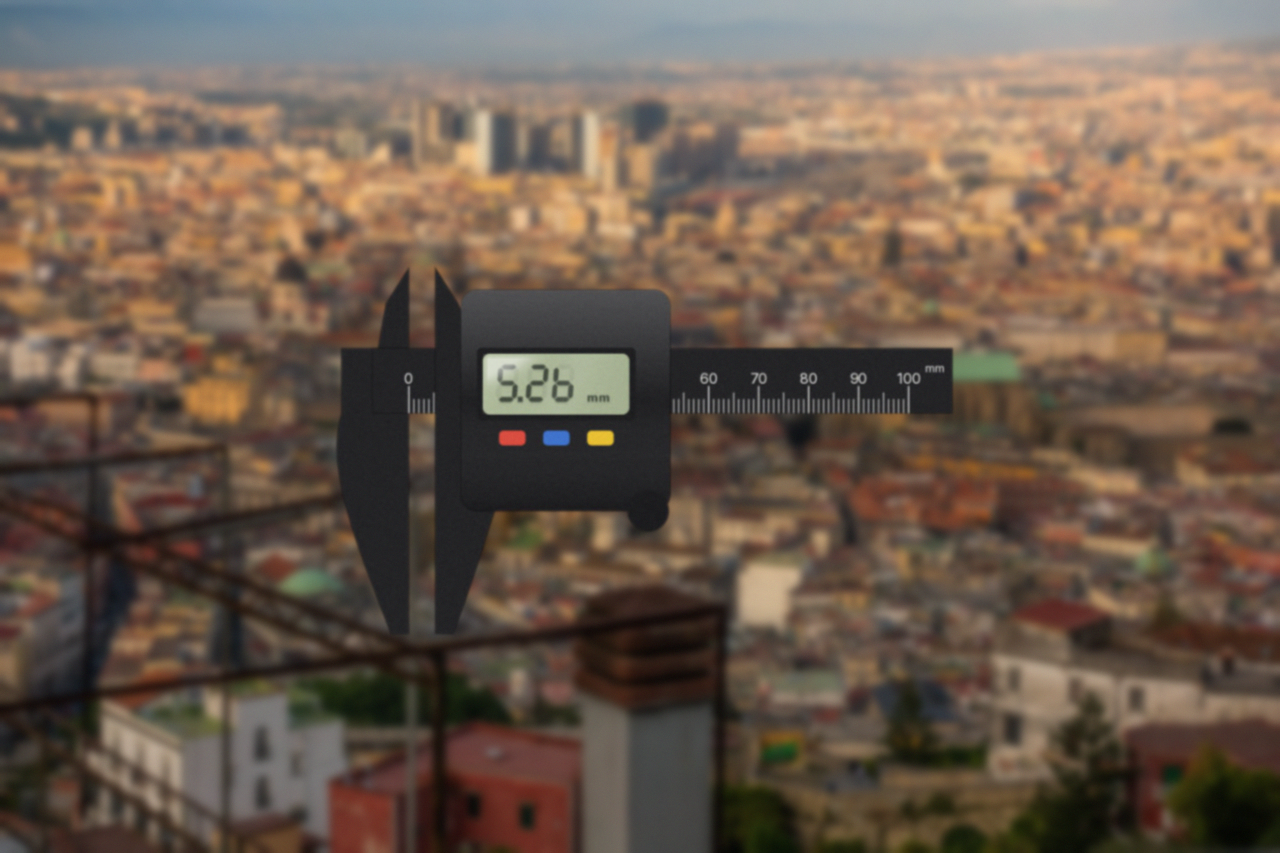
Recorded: 5.26 mm
